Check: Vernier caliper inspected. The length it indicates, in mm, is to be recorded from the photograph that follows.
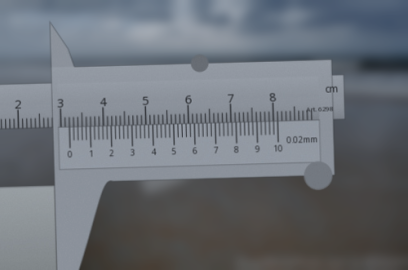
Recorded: 32.0 mm
